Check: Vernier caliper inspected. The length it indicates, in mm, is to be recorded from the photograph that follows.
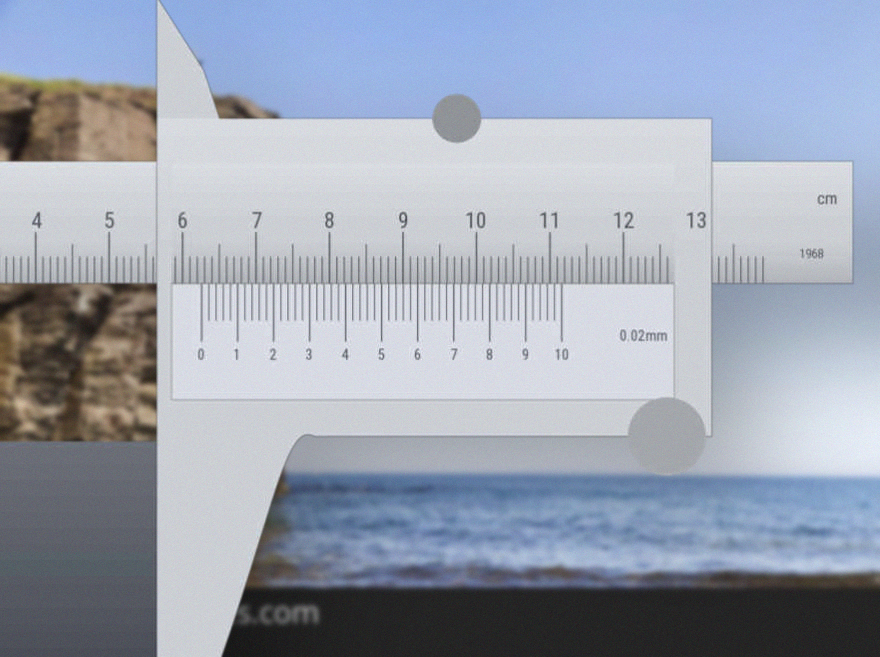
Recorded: 62.6 mm
